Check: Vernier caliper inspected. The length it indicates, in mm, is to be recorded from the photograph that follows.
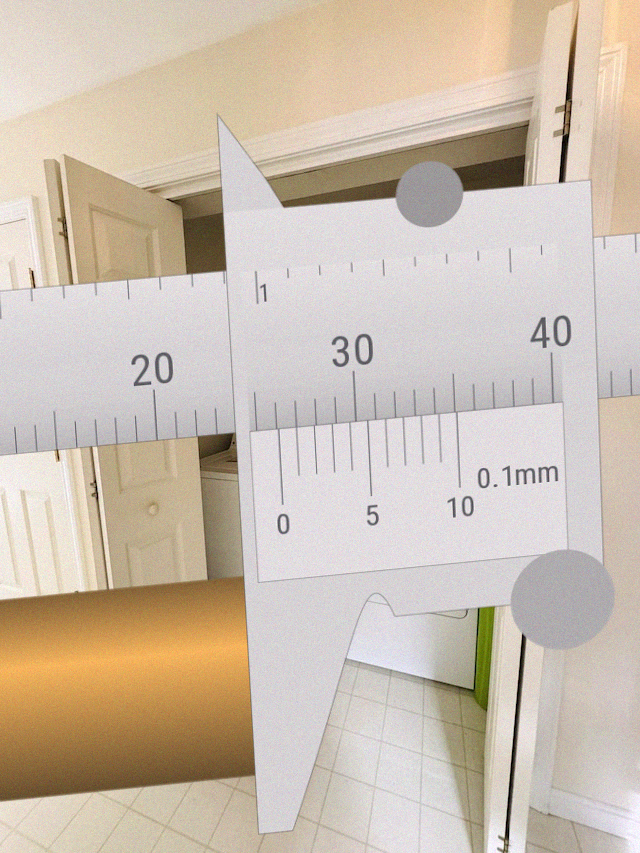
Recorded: 26.1 mm
